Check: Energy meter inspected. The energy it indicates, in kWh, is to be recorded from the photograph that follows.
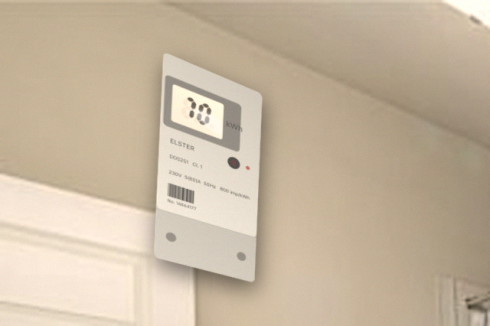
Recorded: 70 kWh
